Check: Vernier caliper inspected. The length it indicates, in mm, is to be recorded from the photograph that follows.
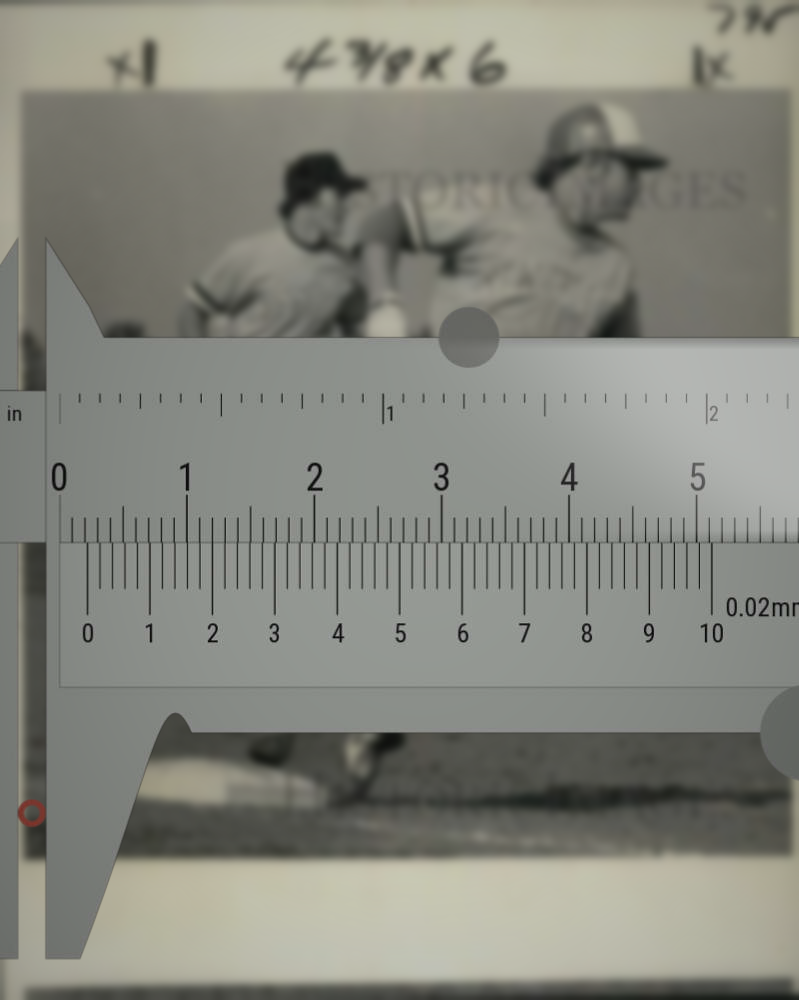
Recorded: 2.2 mm
